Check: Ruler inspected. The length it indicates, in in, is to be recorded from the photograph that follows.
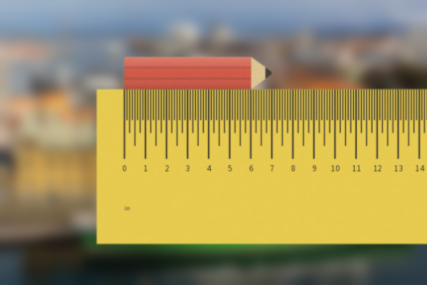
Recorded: 7 in
